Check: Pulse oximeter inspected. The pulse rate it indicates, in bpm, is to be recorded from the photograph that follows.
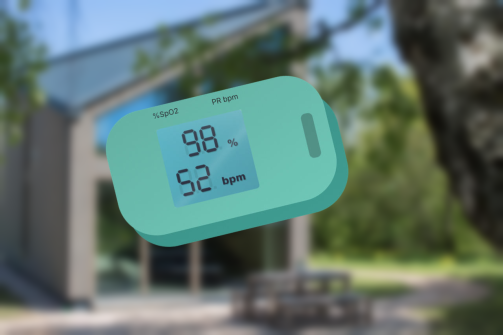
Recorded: 52 bpm
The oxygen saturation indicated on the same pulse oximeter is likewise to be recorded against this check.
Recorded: 98 %
